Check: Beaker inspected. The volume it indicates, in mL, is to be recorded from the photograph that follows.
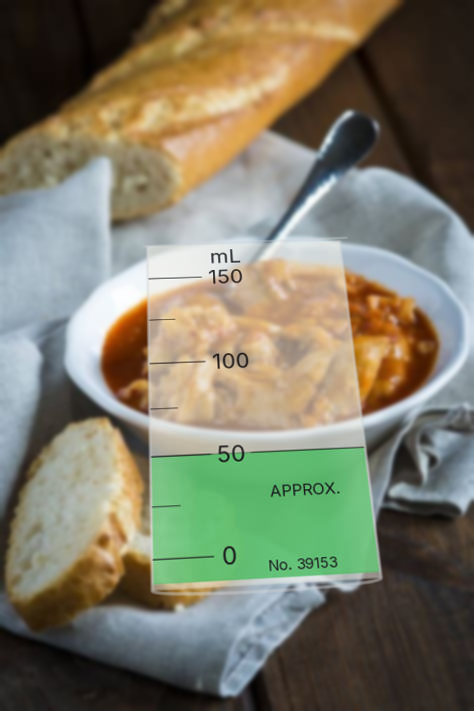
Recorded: 50 mL
